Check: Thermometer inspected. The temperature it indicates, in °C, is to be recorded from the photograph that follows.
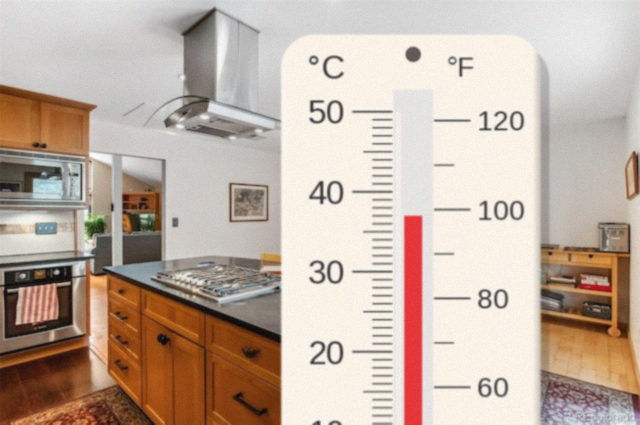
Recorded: 37 °C
